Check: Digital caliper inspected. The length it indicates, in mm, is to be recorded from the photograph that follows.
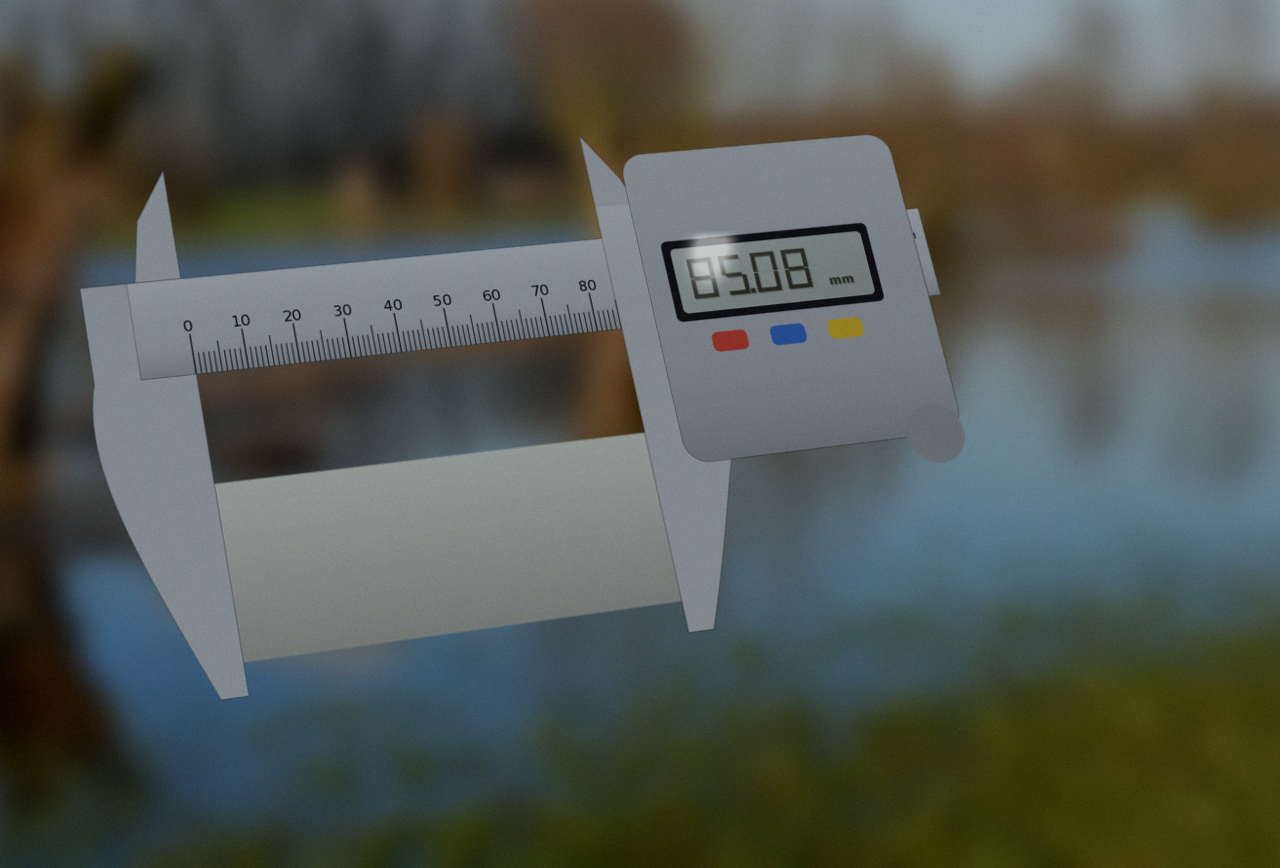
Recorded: 85.08 mm
